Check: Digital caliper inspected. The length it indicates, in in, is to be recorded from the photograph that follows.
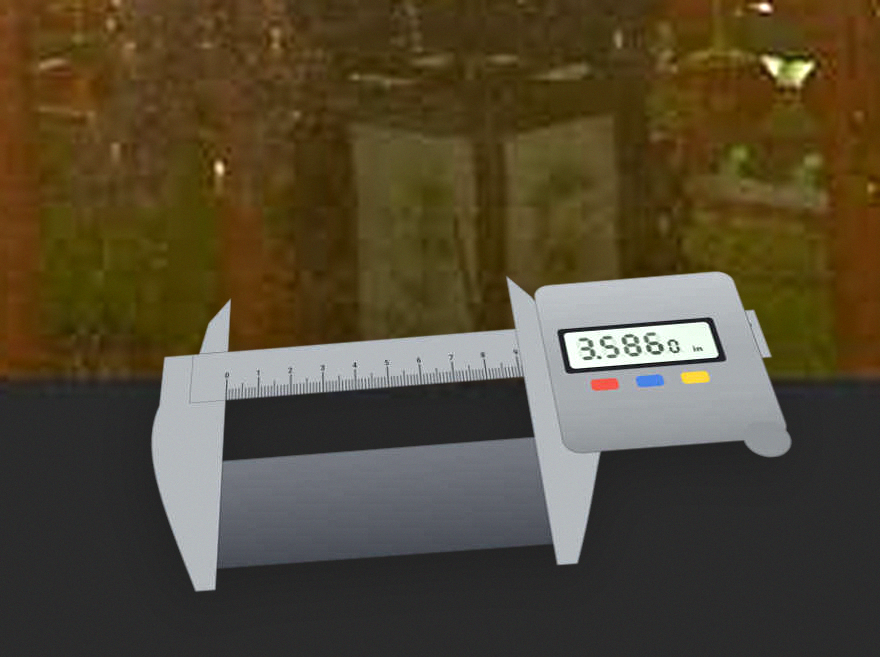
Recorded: 3.5860 in
